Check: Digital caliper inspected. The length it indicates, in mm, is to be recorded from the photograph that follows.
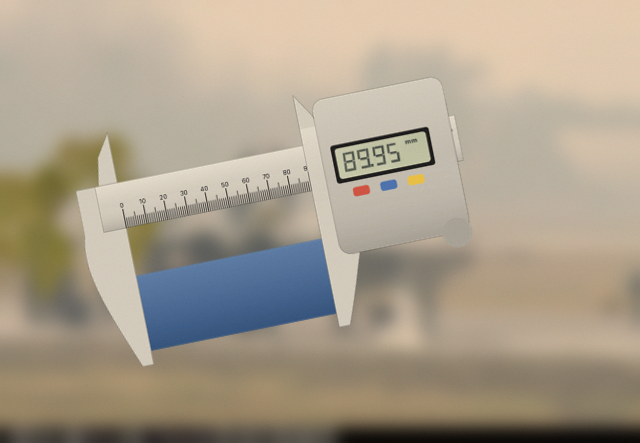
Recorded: 89.95 mm
